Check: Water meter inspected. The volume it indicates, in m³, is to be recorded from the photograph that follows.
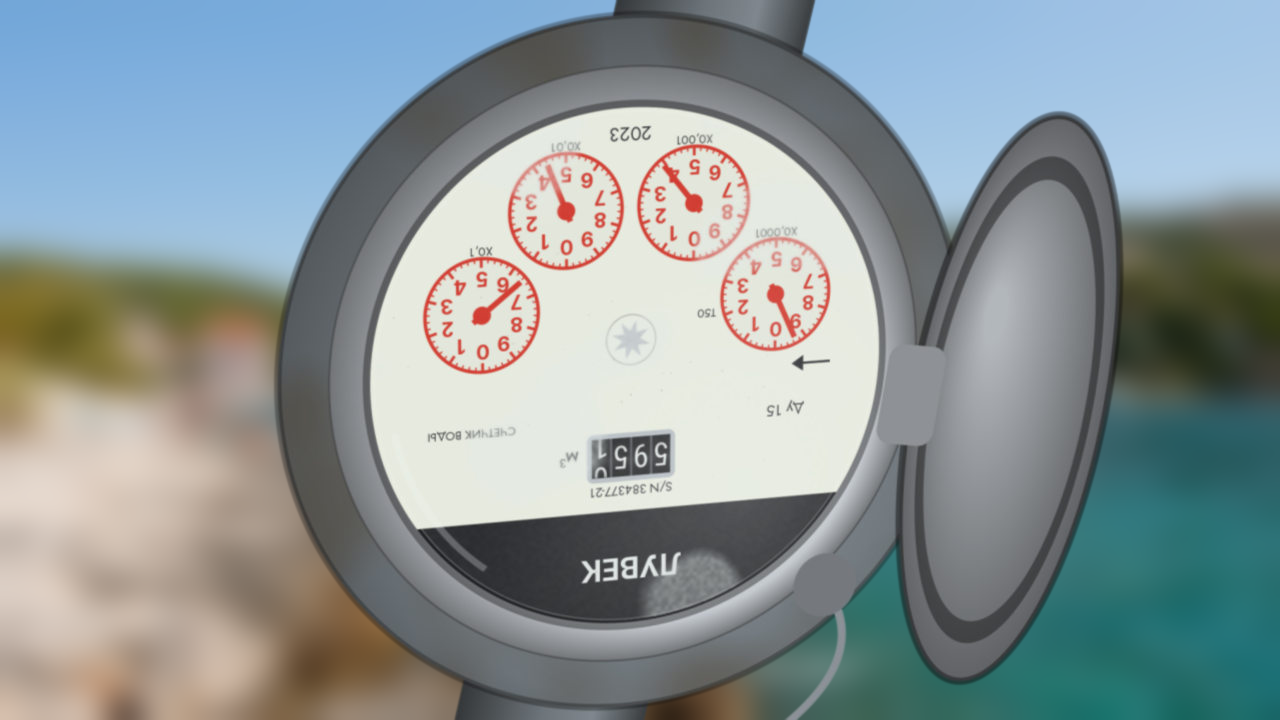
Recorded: 5950.6439 m³
